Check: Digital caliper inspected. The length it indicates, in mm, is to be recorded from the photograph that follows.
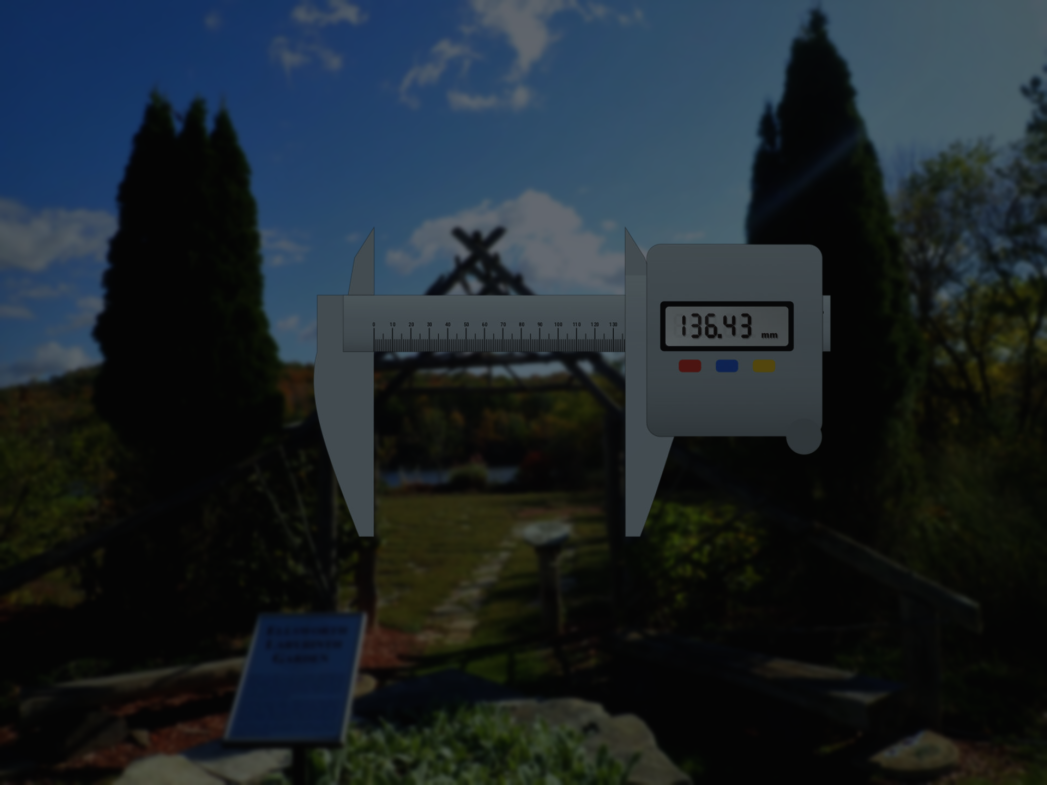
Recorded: 136.43 mm
